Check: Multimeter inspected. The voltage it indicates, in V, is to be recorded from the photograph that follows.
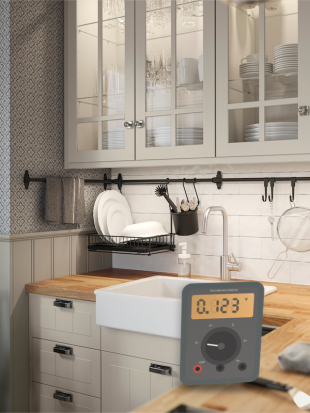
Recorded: 0.123 V
